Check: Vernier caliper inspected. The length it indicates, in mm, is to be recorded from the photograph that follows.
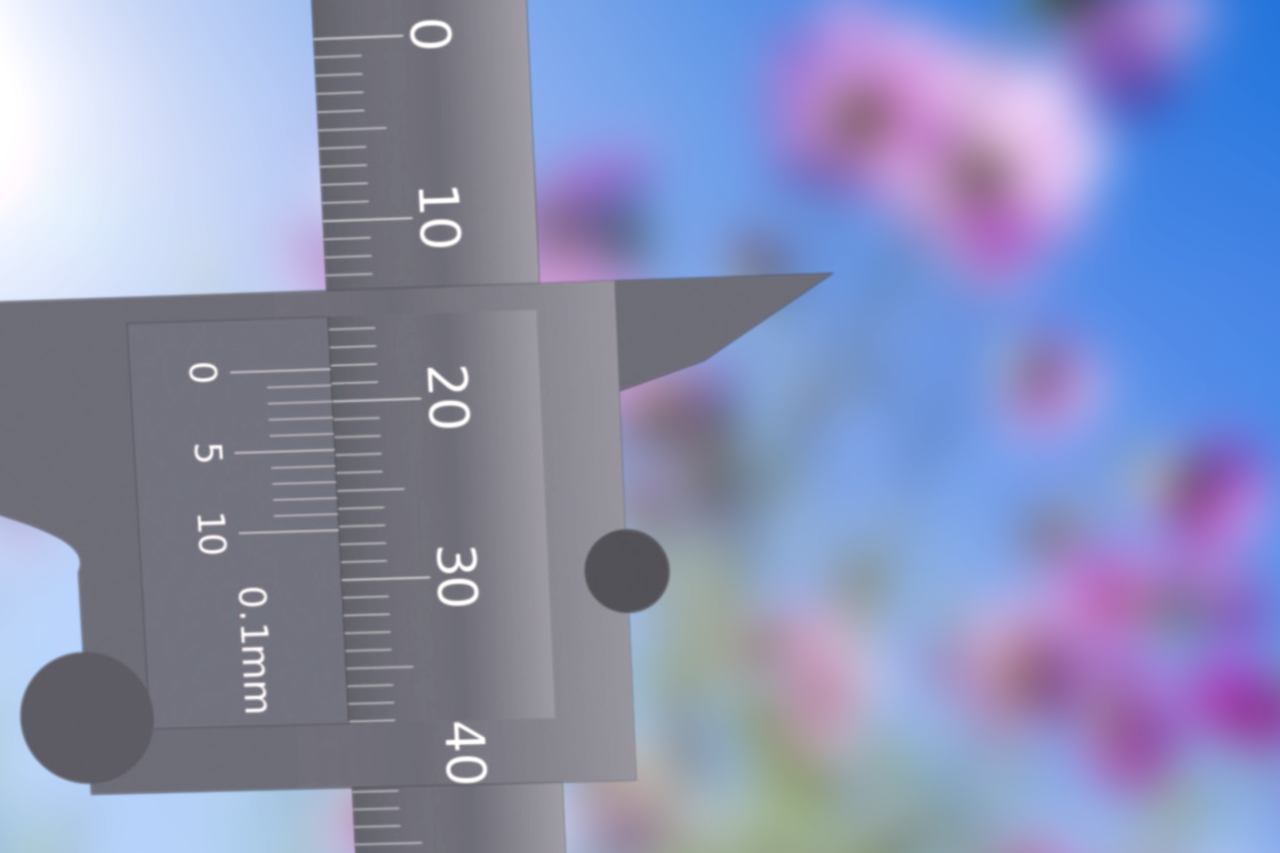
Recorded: 18.2 mm
